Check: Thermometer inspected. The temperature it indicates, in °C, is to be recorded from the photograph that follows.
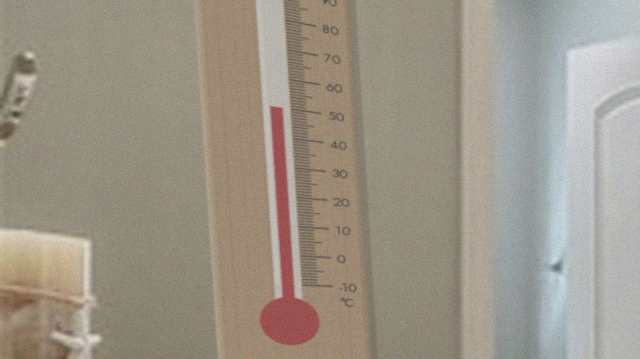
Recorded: 50 °C
